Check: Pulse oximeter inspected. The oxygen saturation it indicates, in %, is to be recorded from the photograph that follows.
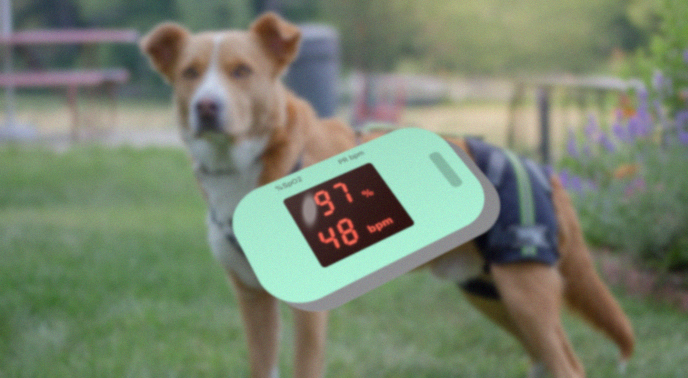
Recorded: 97 %
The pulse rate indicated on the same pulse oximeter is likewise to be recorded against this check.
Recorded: 48 bpm
